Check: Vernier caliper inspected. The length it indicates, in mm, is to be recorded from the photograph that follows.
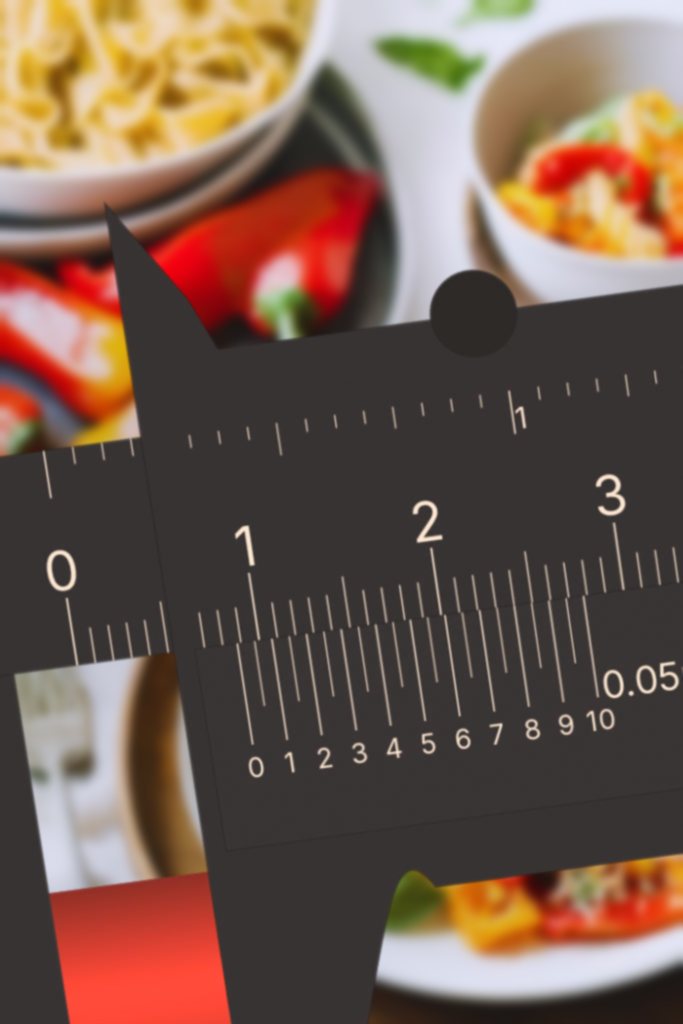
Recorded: 8.8 mm
